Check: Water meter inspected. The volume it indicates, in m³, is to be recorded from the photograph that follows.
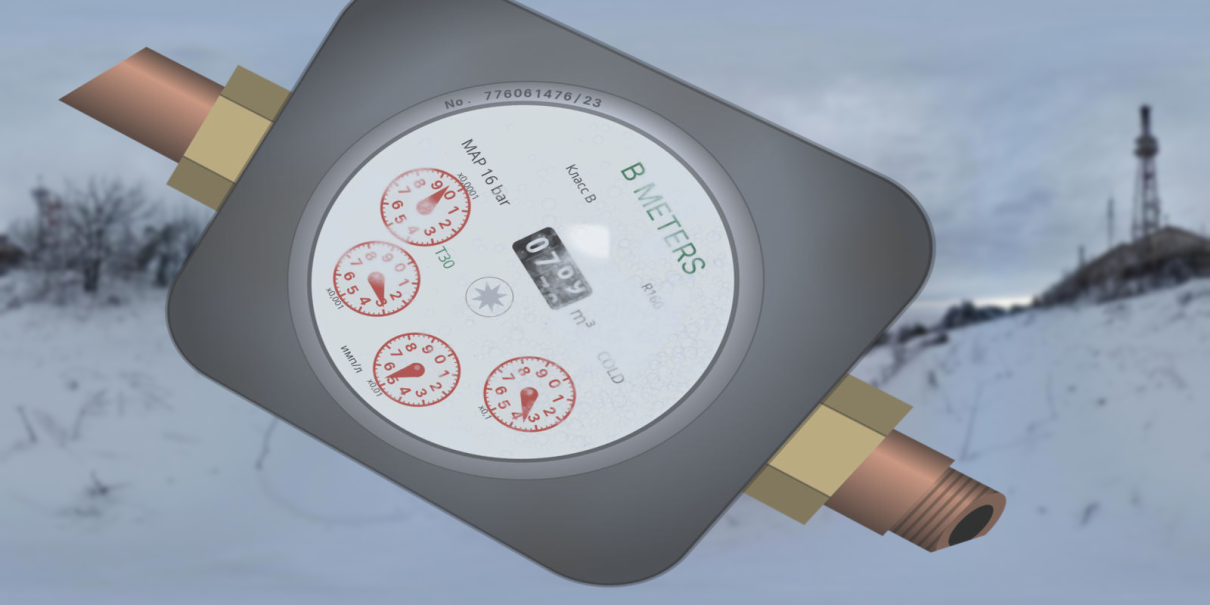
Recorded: 769.3529 m³
